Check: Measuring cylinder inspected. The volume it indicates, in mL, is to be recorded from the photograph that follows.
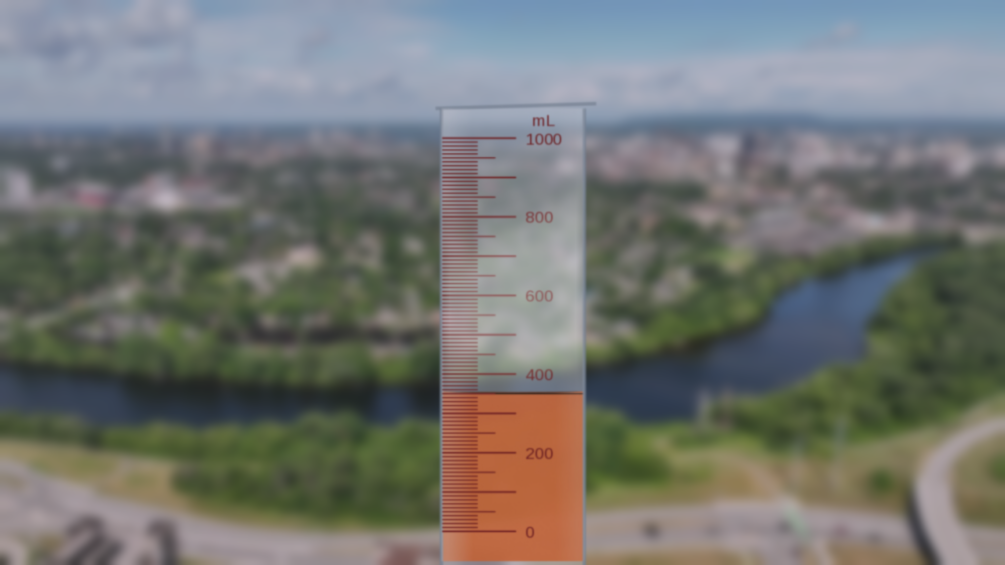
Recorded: 350 mL
